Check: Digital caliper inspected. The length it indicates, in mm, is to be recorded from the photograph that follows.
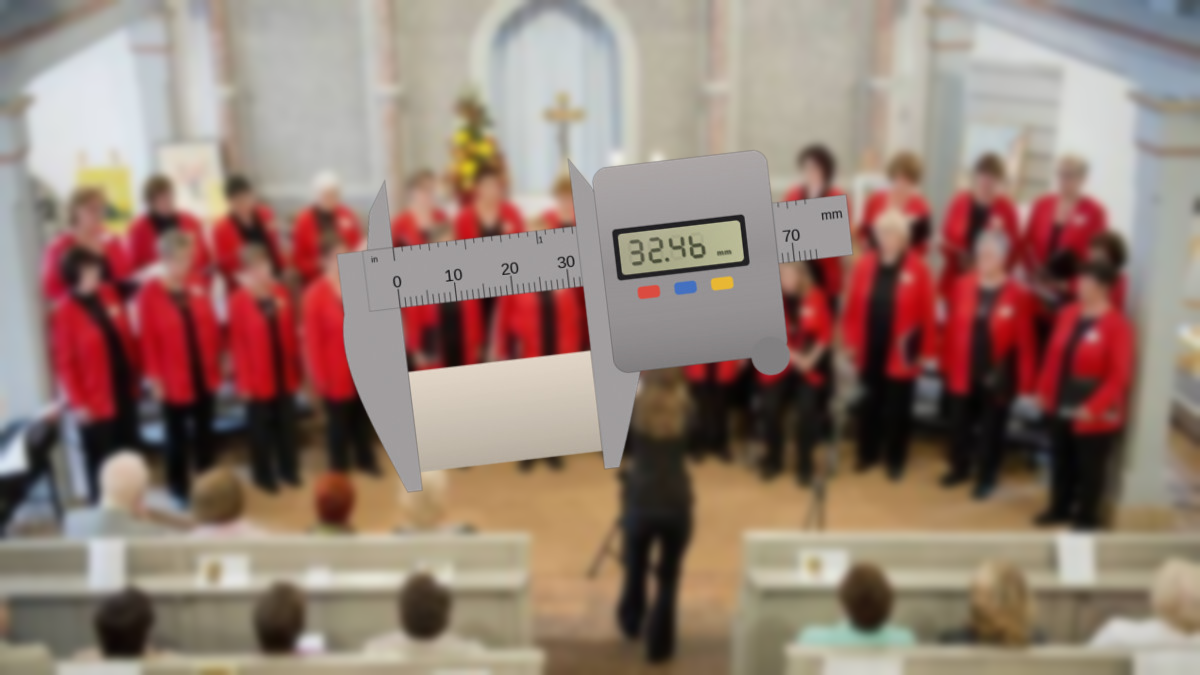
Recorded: 32.46 mm
